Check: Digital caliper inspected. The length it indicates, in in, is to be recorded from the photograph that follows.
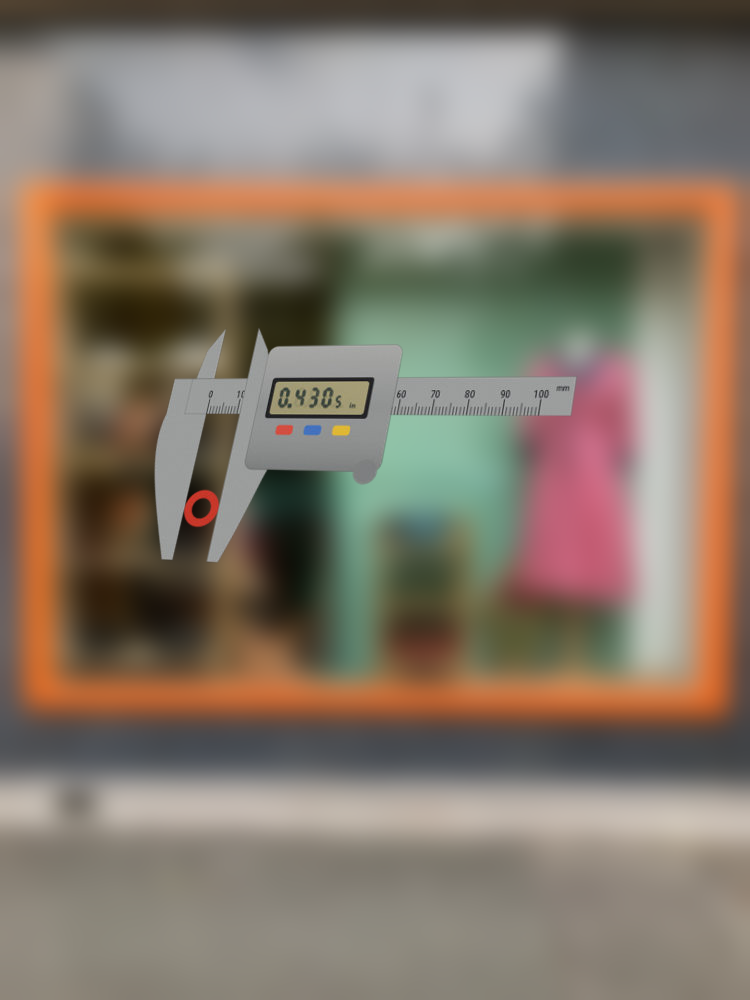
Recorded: 0.4305 in
